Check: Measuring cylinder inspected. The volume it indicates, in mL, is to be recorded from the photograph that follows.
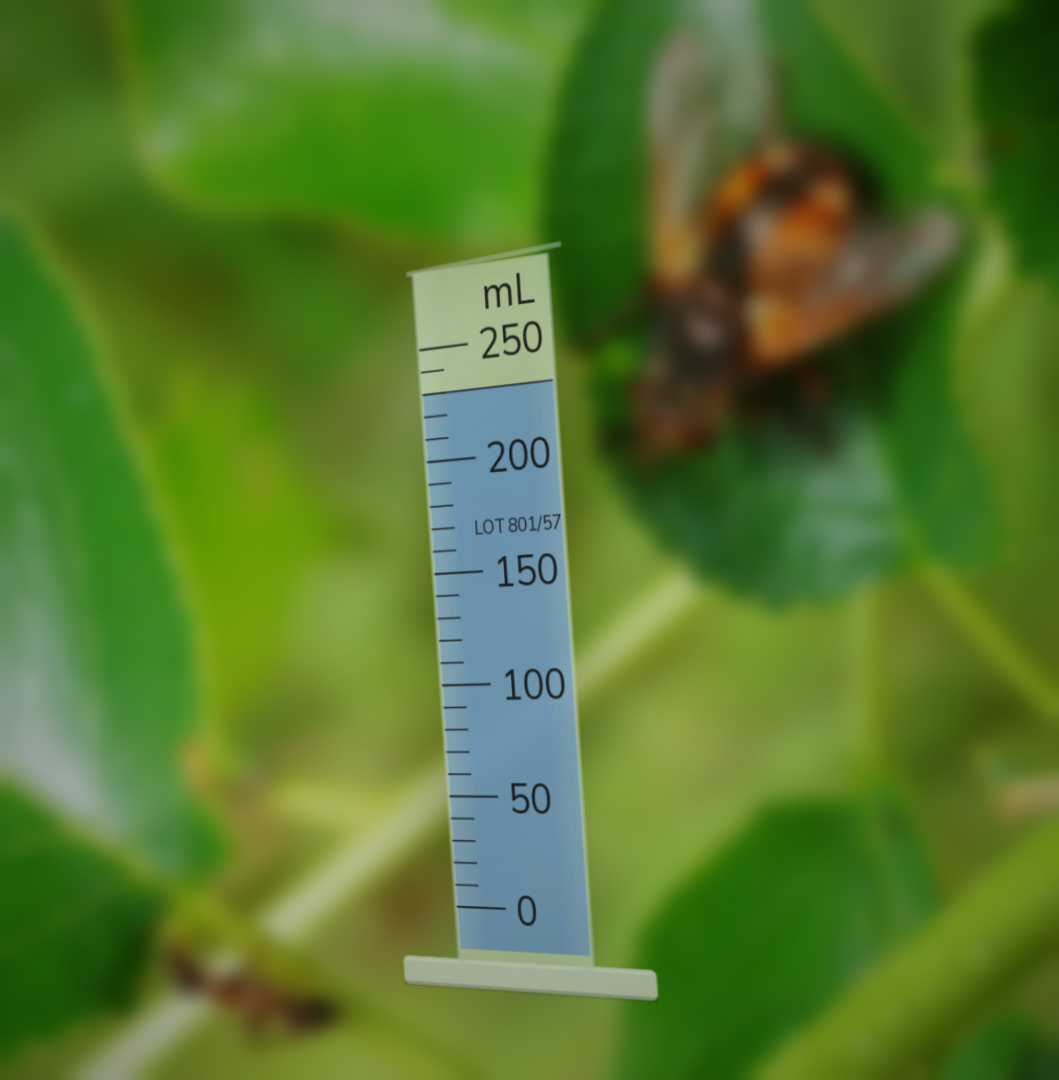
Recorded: 230 mL
